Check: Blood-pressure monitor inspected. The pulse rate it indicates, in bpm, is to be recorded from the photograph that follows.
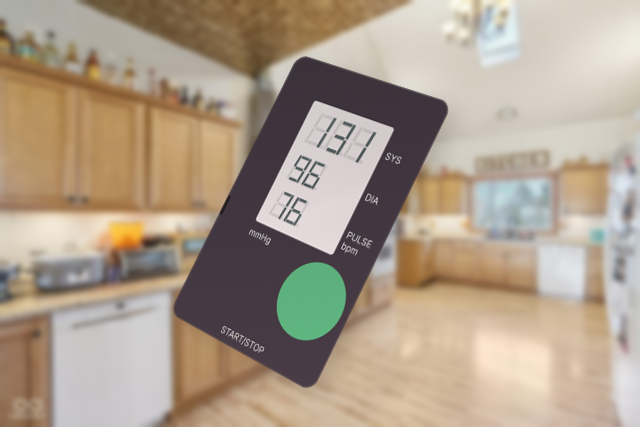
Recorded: 76 bpm
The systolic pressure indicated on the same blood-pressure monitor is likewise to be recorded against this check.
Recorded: 131 mmHg
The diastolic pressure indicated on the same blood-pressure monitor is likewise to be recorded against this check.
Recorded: 96 mmHg
